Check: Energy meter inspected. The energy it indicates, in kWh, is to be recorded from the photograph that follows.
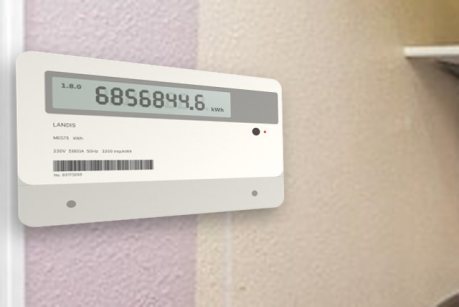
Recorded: 6856844.6 kWh
